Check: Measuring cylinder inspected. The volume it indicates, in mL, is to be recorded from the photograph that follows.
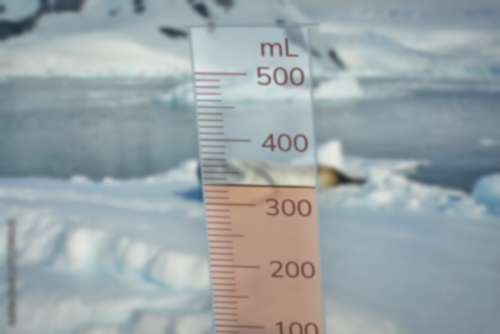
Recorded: 330 mL
